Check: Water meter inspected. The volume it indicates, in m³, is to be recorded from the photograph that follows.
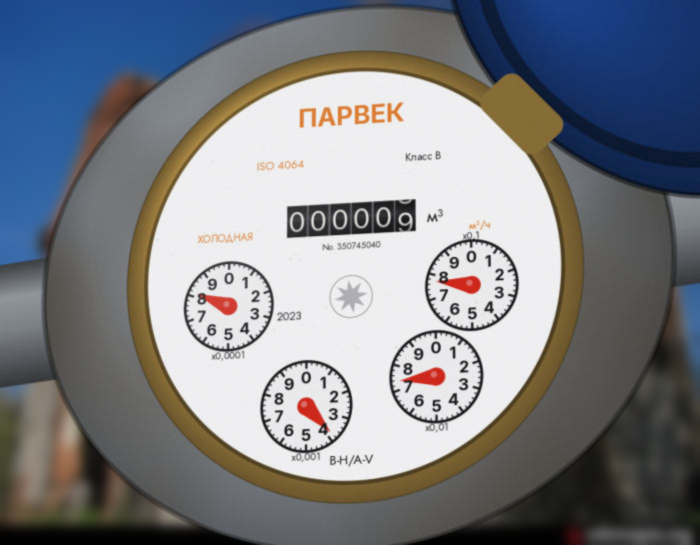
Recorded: 8.7738 m³
